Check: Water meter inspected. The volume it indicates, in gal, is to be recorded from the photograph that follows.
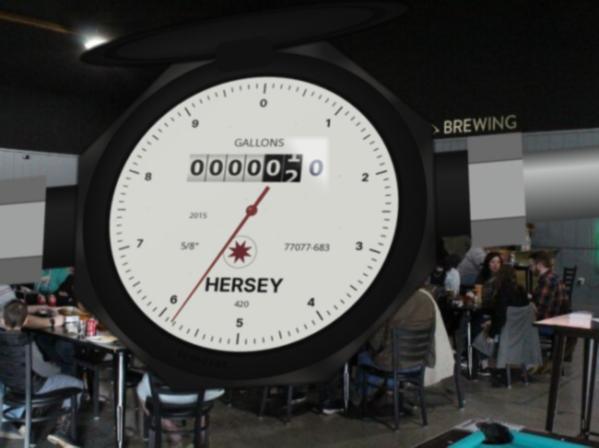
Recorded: 15.8 gal
